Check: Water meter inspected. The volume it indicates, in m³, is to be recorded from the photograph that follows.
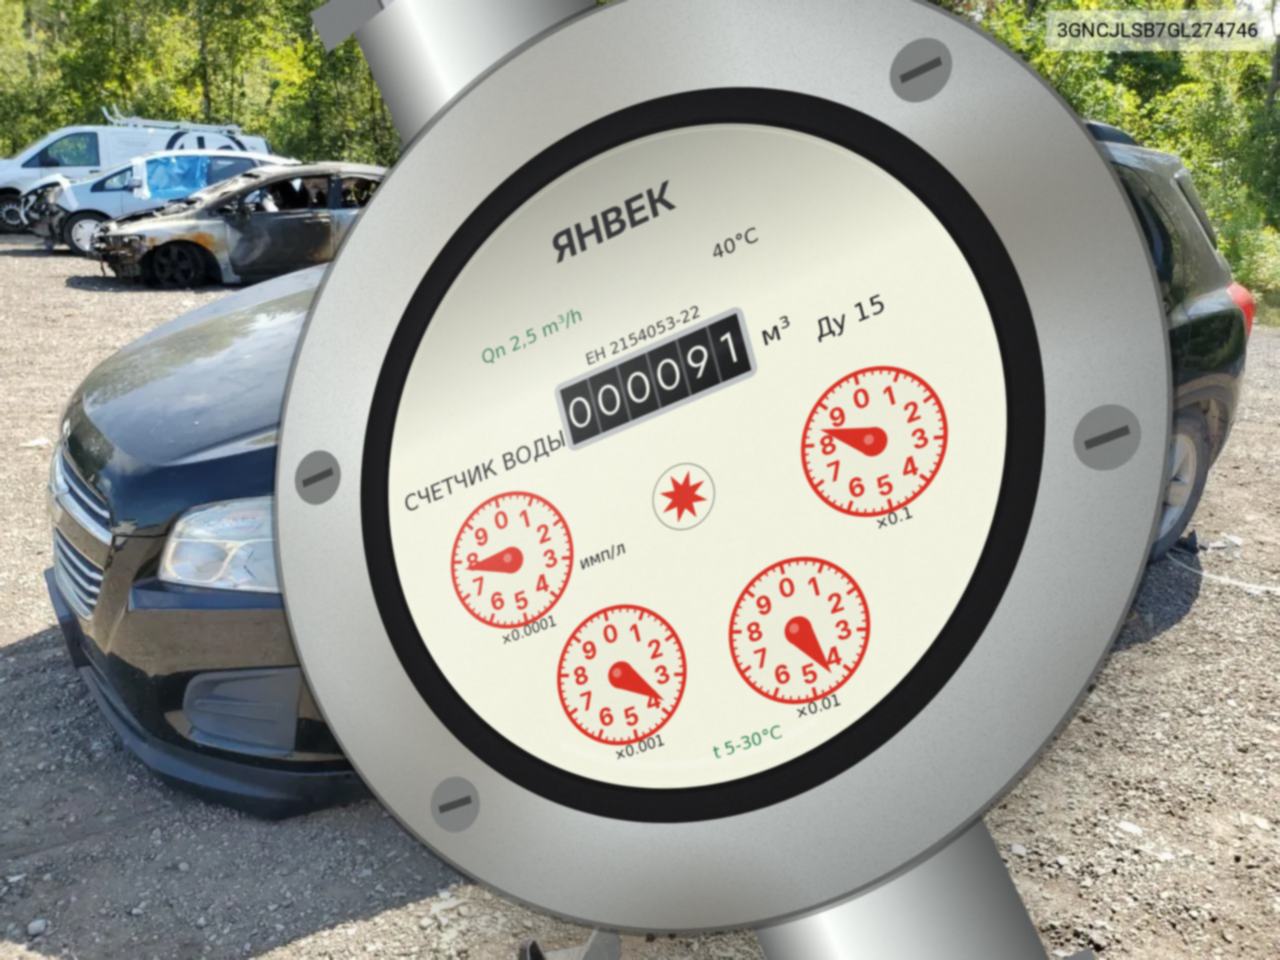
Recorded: 91.8437 m³
